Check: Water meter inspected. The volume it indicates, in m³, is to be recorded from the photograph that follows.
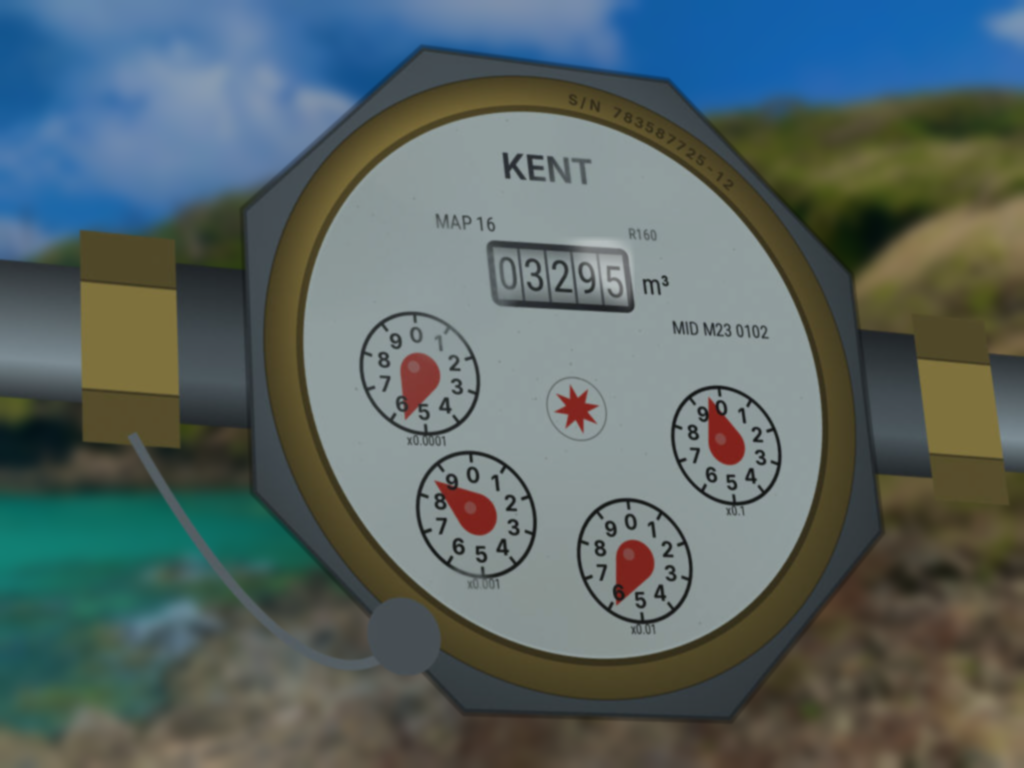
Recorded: 3294.9585 m³
